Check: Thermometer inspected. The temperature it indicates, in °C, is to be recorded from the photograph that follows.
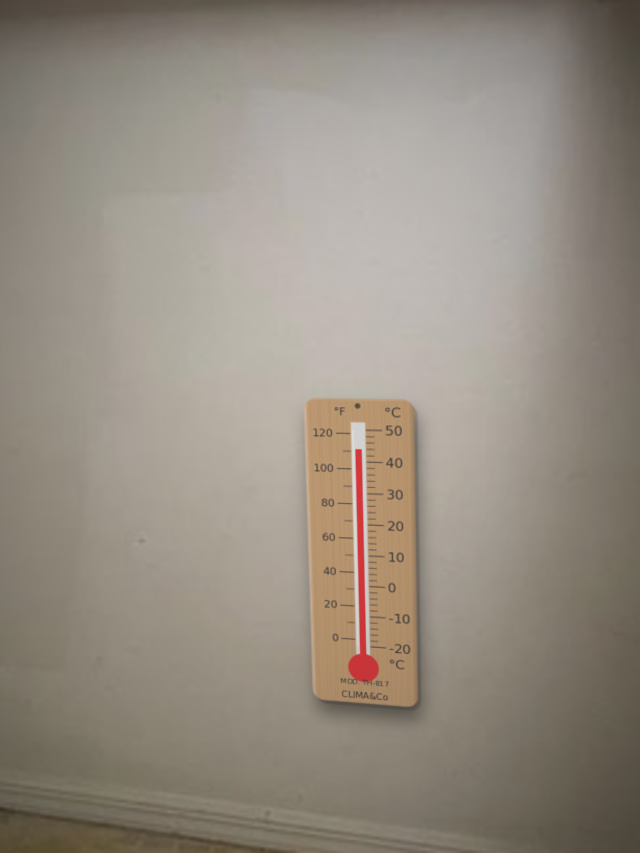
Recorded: 44 °C
